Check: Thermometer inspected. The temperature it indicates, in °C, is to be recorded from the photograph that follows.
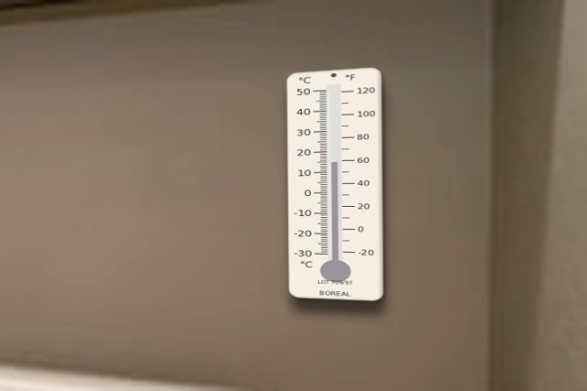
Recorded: 15 °C
